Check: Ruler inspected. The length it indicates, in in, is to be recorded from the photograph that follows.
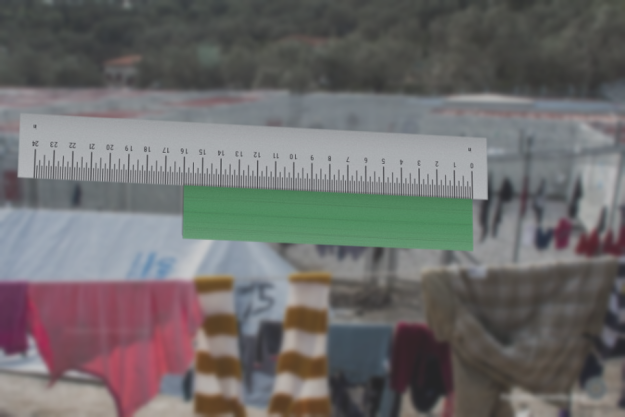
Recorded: 16 in
